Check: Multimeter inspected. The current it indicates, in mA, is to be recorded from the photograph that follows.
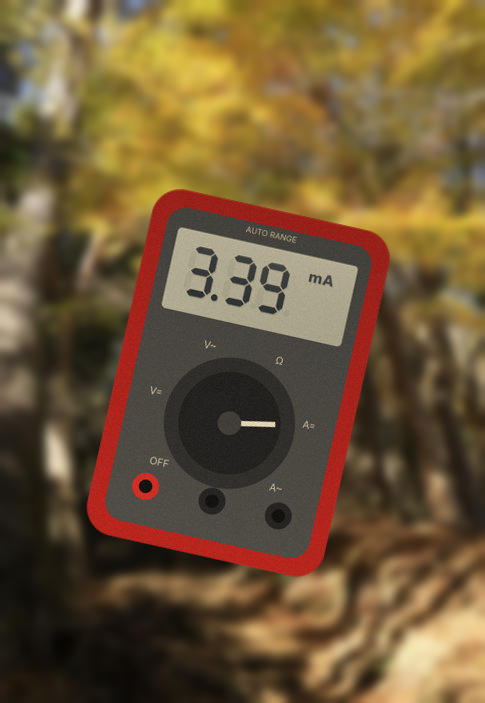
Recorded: 3.39 mA
